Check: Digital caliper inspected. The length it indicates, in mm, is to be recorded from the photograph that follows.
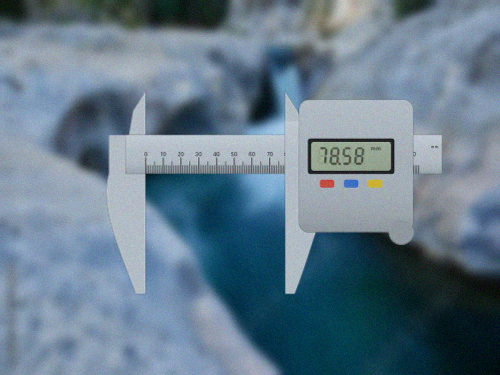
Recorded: 78.58 mm
